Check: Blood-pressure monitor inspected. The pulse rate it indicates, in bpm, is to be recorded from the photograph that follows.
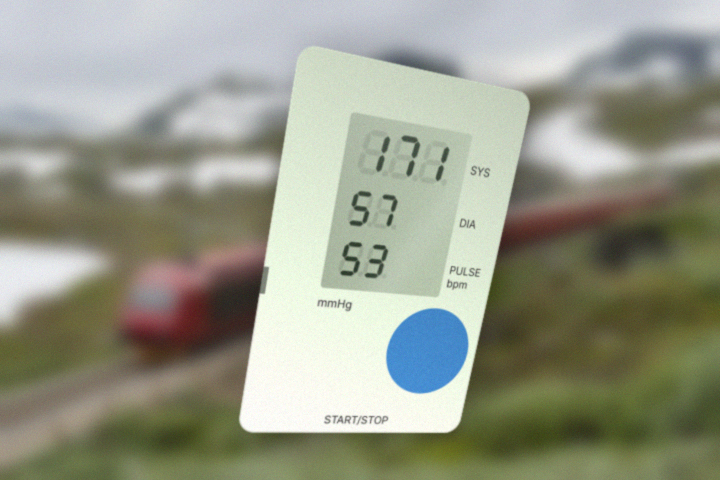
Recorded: 53 bpm
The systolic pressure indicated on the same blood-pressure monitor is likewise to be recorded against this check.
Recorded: 171 mmHg
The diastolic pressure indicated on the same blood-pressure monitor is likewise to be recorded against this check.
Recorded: 57 mmHg
